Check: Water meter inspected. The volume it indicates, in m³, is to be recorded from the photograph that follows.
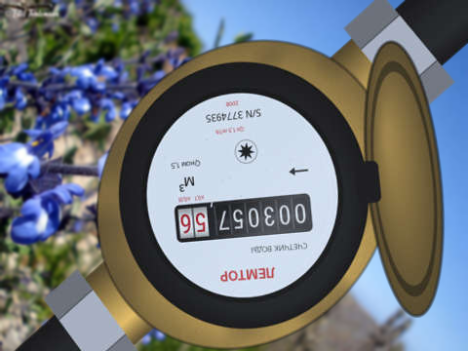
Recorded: 3057.56 m³
